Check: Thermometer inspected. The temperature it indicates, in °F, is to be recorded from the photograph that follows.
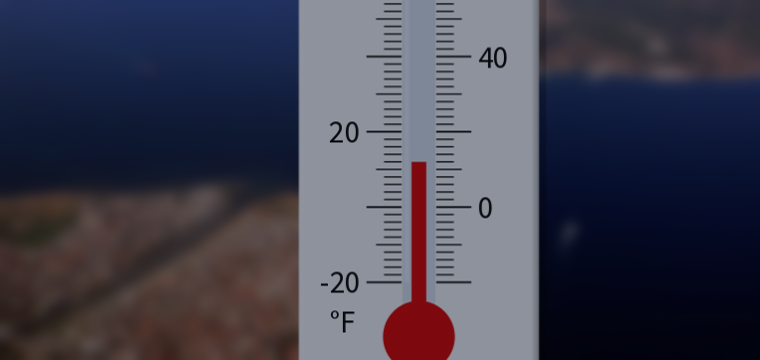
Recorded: 12 °F
